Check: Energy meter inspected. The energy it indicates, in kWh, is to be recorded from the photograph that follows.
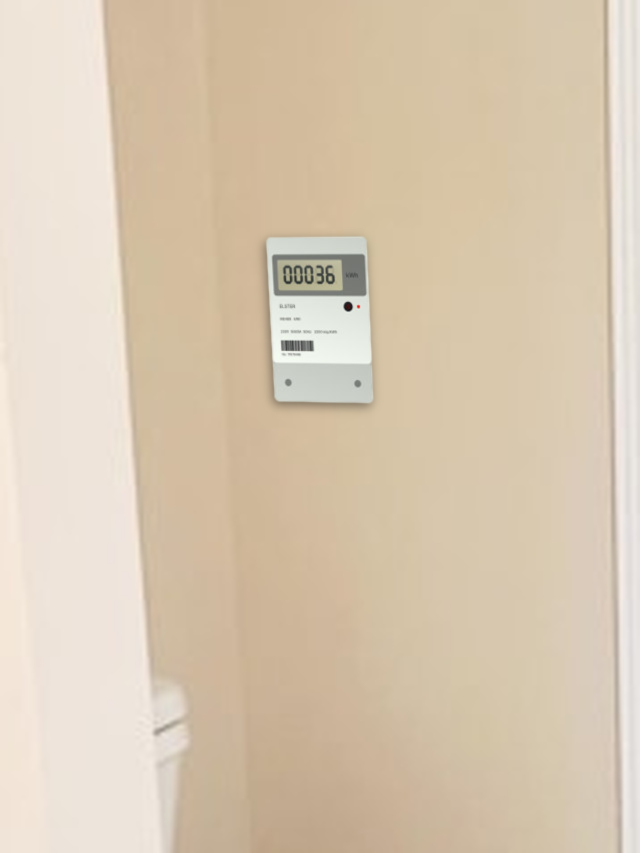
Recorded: 36 kWh
